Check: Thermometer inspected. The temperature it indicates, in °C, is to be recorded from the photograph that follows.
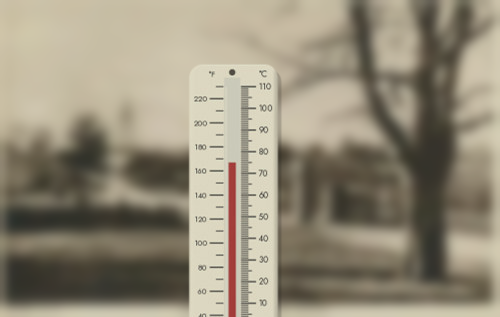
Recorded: 75 °C
